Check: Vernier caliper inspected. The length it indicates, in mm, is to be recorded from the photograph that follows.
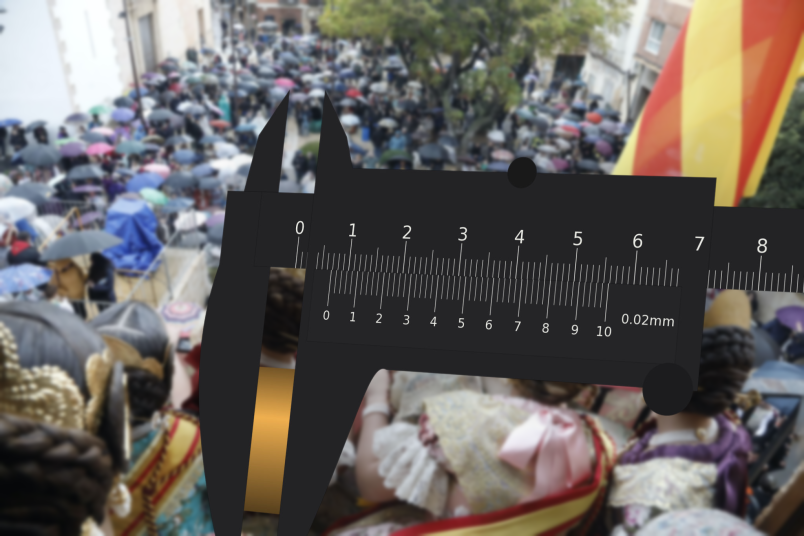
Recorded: 6.8 mm
